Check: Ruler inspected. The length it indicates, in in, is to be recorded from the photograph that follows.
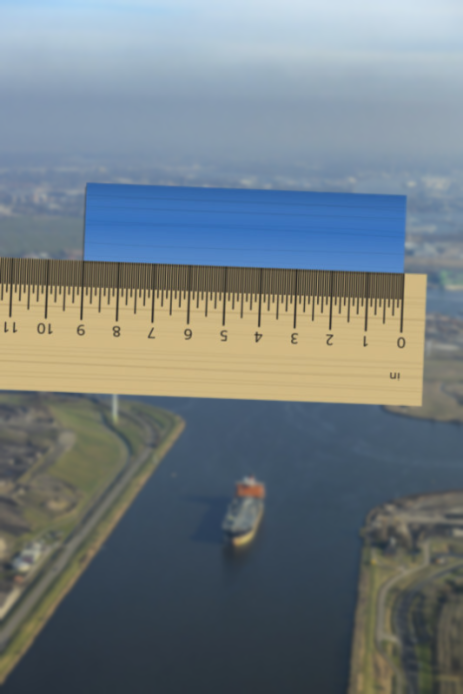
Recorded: 9 in
